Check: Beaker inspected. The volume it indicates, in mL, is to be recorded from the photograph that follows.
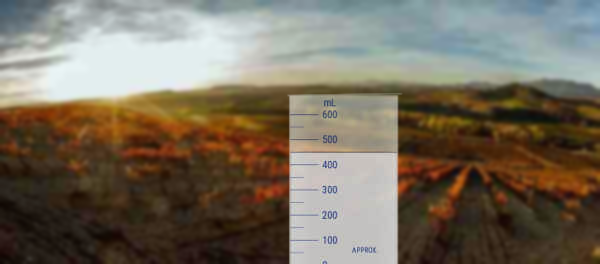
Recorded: 450 mL
